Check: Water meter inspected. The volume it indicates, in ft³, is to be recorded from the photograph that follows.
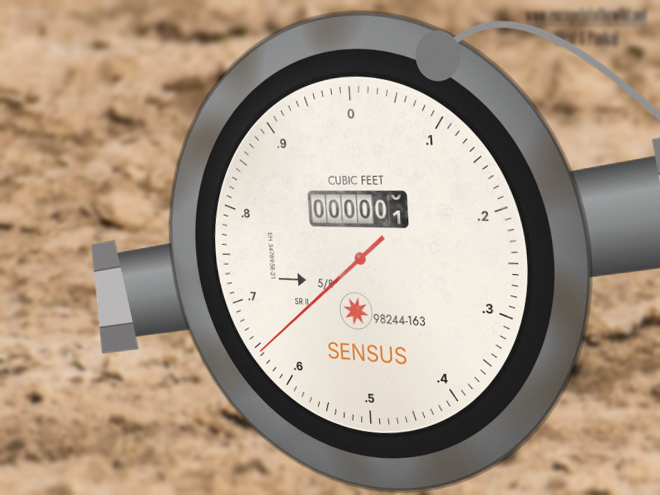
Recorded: 0.64 ft³
